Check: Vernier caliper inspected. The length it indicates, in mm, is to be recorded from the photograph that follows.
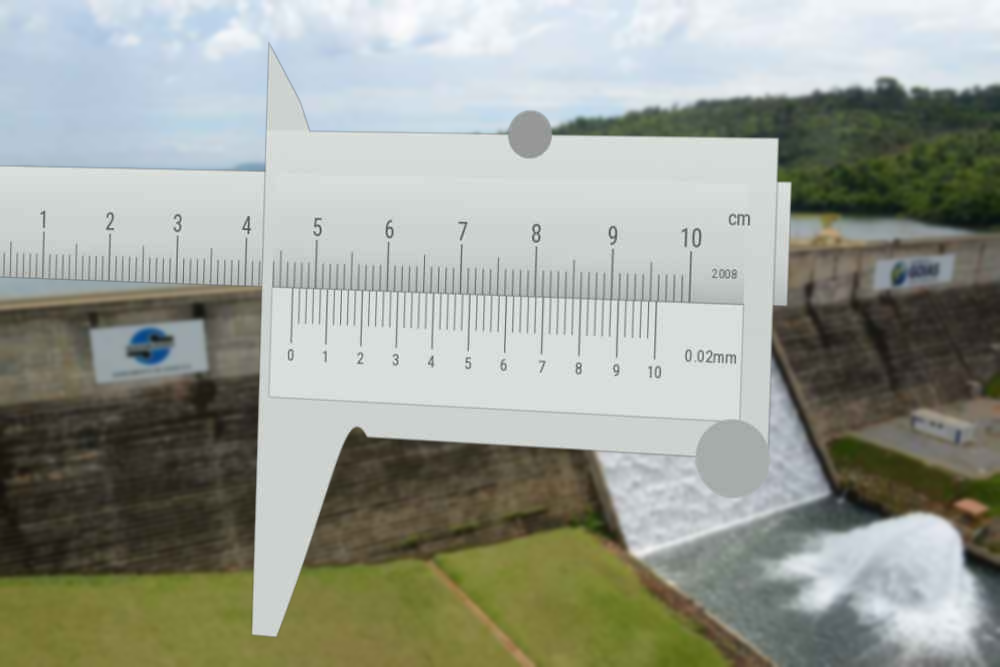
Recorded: 46.8 mm
